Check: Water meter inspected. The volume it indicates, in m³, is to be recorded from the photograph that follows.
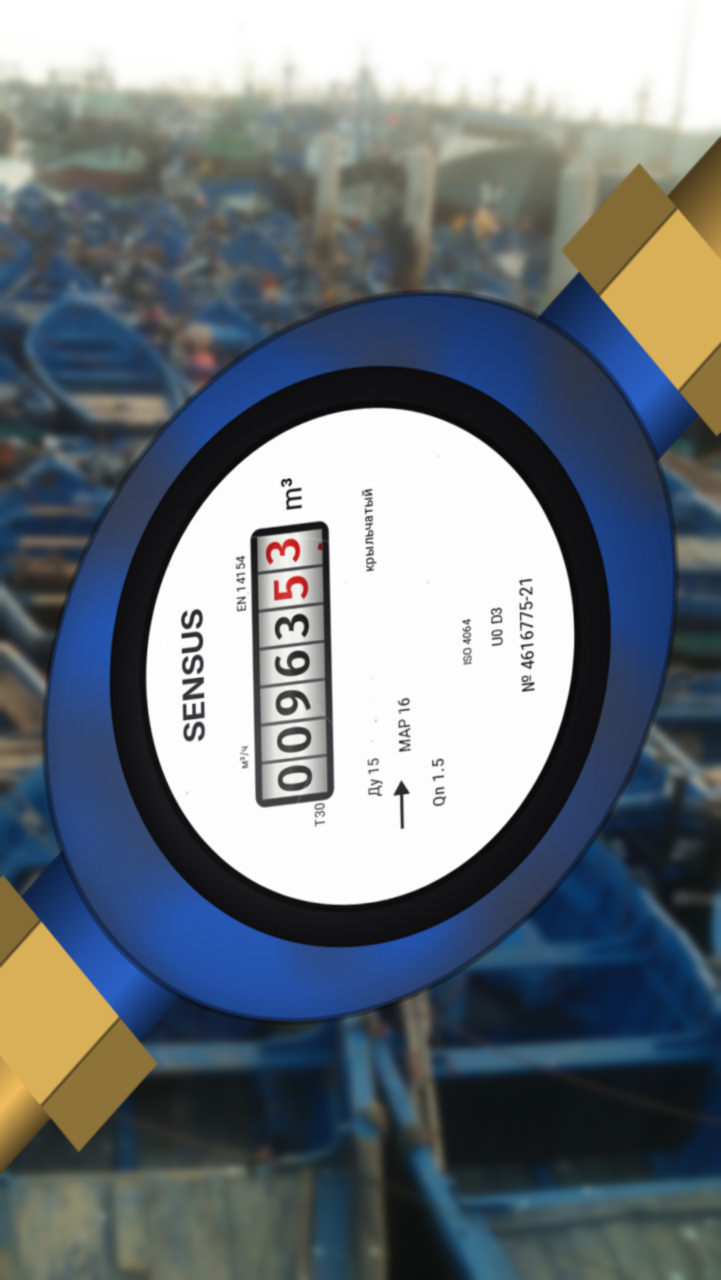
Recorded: 963.53 m³
